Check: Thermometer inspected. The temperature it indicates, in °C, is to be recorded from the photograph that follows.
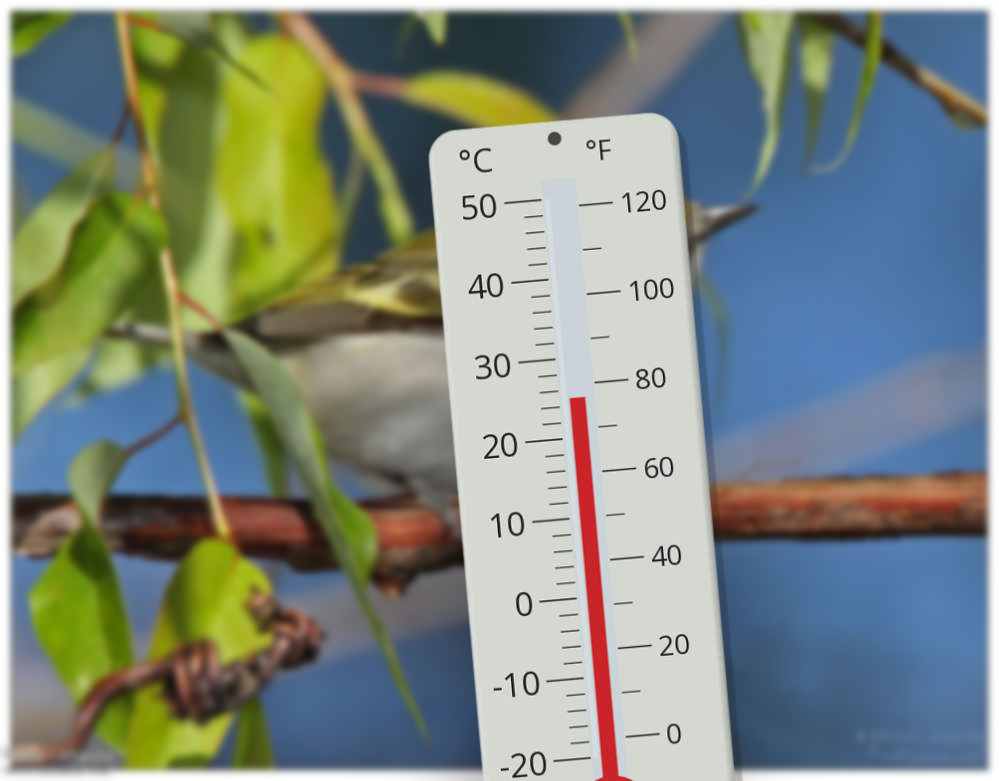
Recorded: 25 °C
